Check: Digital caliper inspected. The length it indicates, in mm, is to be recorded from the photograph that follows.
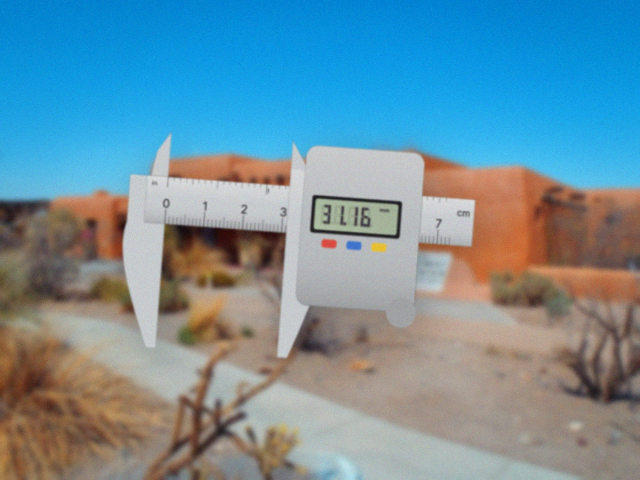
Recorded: 31.16 mm
